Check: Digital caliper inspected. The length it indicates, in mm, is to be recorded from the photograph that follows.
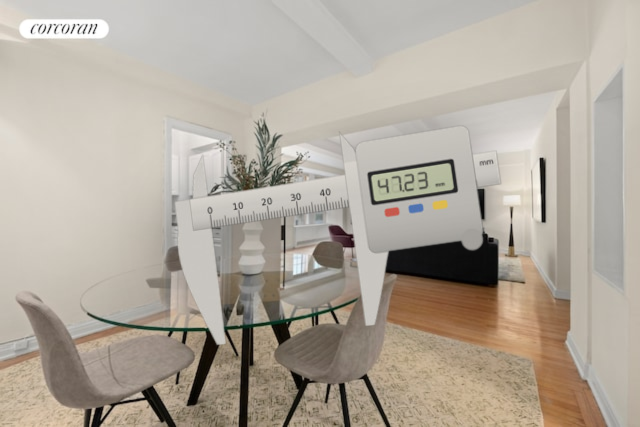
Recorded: 47.23 mm
